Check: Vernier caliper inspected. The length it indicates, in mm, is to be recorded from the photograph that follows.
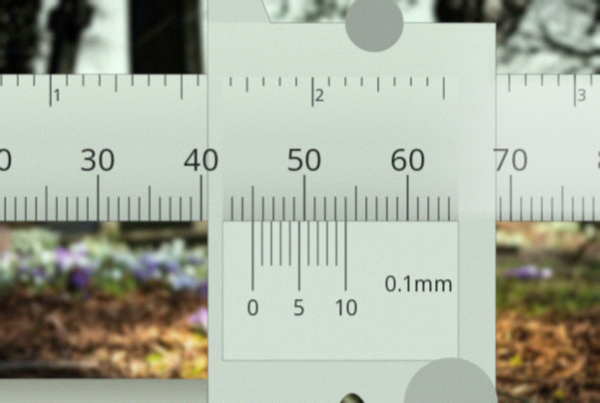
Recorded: 45.0 mm
